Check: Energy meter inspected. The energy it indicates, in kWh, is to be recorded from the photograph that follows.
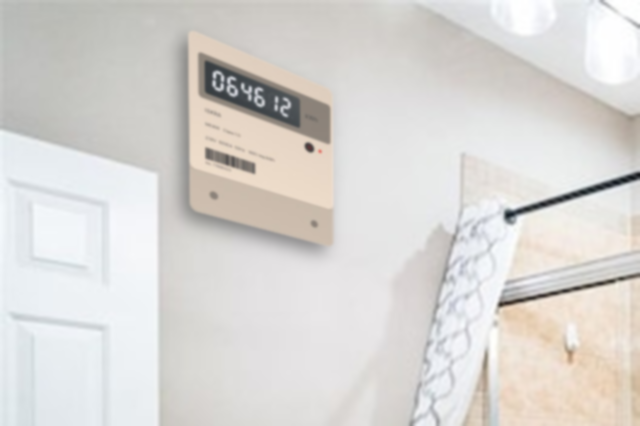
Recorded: 64612 kWh
